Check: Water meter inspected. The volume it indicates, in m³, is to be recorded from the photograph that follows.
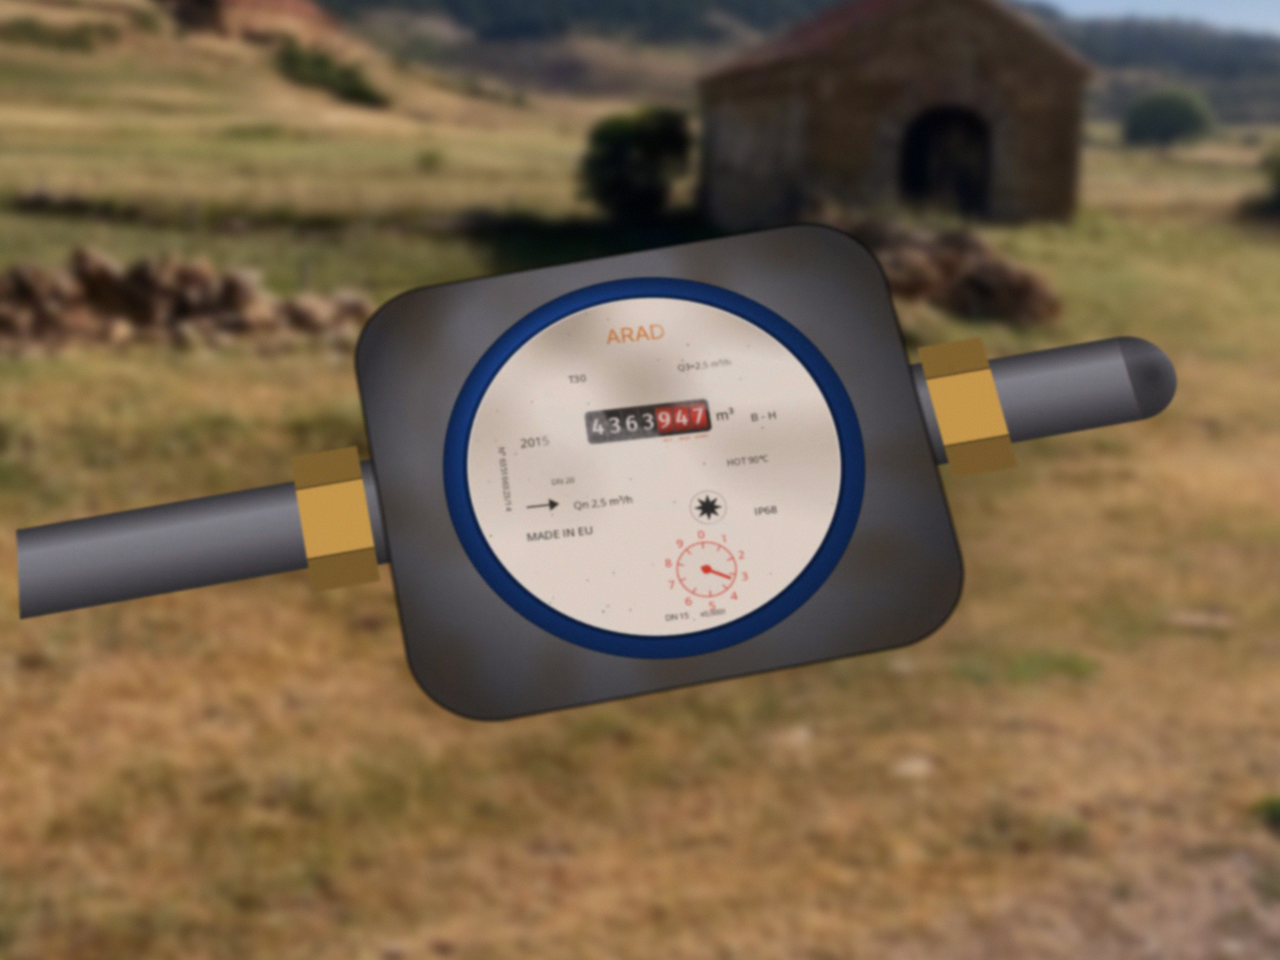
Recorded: 4363.9473 m³
